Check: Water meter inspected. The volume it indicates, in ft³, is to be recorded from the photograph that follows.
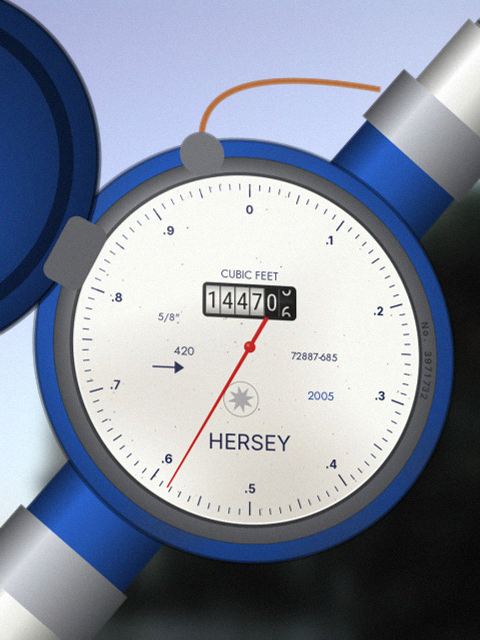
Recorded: 144705.58 ft³
